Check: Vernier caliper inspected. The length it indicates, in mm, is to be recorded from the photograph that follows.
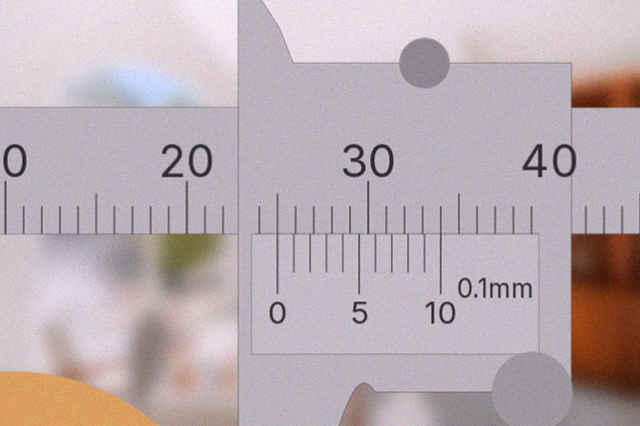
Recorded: 25.0 mm
